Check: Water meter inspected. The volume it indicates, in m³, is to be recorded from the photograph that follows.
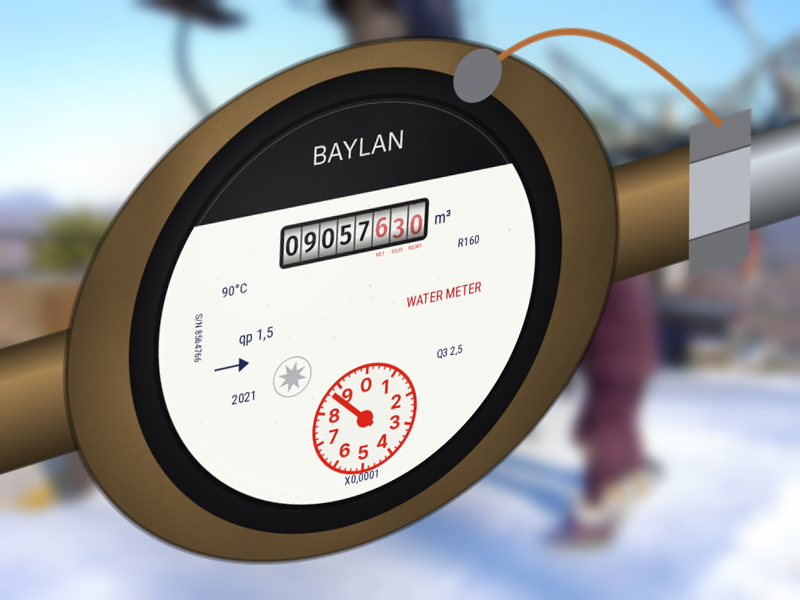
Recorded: 9057.6298 m³
